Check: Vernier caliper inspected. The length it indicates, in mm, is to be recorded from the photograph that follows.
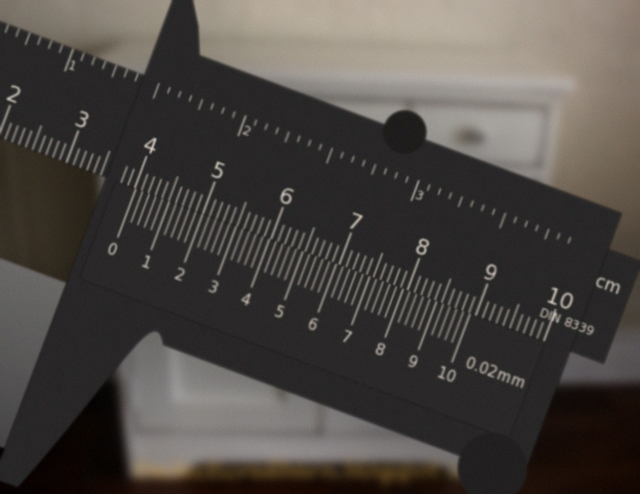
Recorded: 40.2 mm
